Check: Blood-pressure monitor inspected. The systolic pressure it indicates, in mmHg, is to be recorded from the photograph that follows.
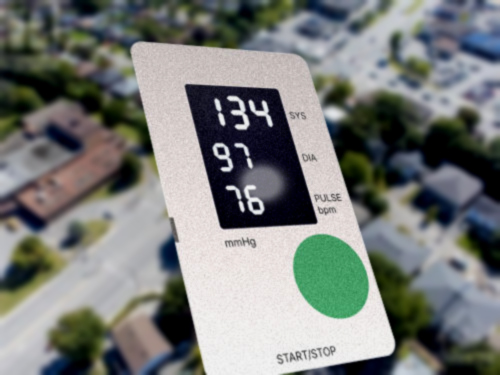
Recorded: 134 mmHg
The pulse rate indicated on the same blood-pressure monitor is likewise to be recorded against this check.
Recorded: 76 bpm
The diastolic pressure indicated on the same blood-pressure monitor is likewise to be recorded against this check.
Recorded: 97 mmHg
